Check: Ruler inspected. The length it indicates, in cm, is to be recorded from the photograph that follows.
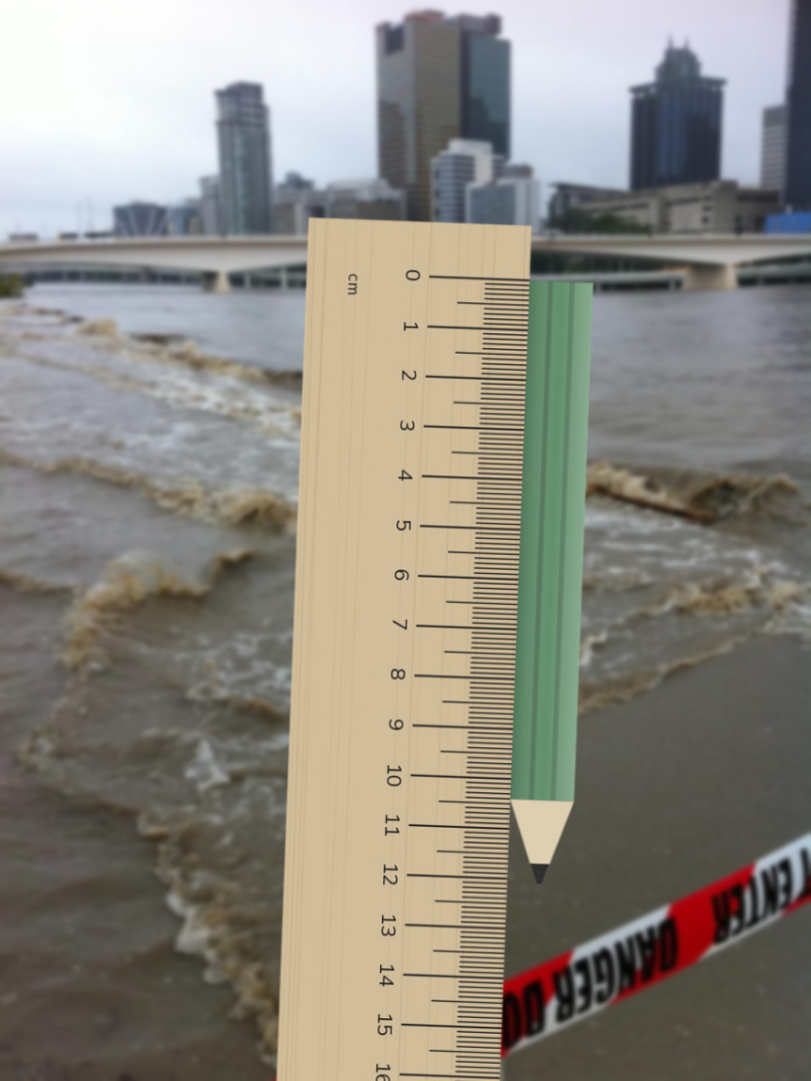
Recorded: 12.1 cm
